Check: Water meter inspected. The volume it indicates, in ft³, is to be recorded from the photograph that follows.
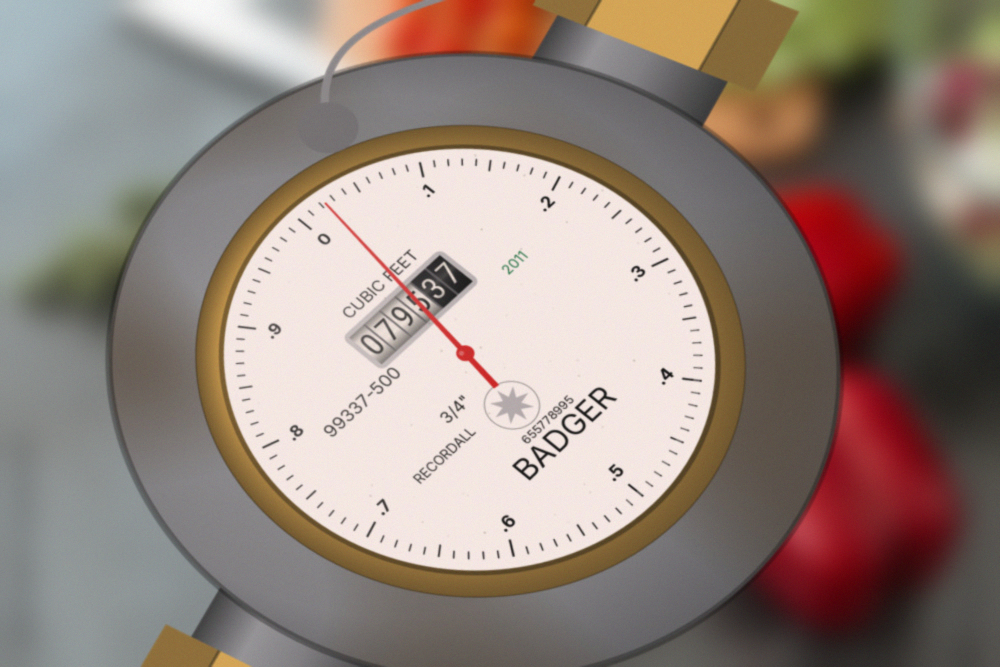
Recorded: 79537.02 ft³
